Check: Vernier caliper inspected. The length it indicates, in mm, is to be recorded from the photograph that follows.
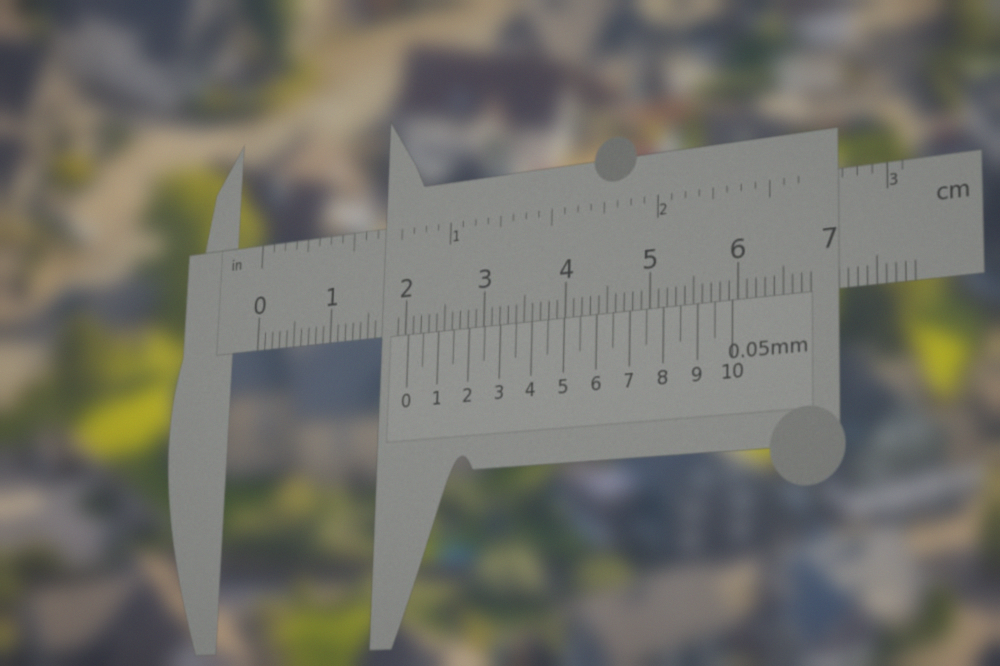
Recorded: 20.4 mm
